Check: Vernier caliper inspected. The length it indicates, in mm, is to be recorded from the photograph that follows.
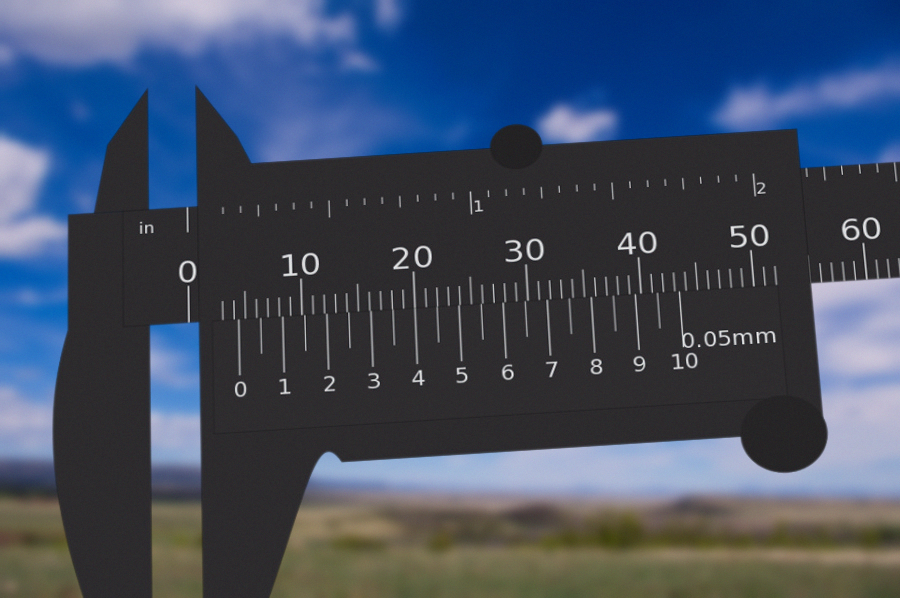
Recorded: 4.4 mm
